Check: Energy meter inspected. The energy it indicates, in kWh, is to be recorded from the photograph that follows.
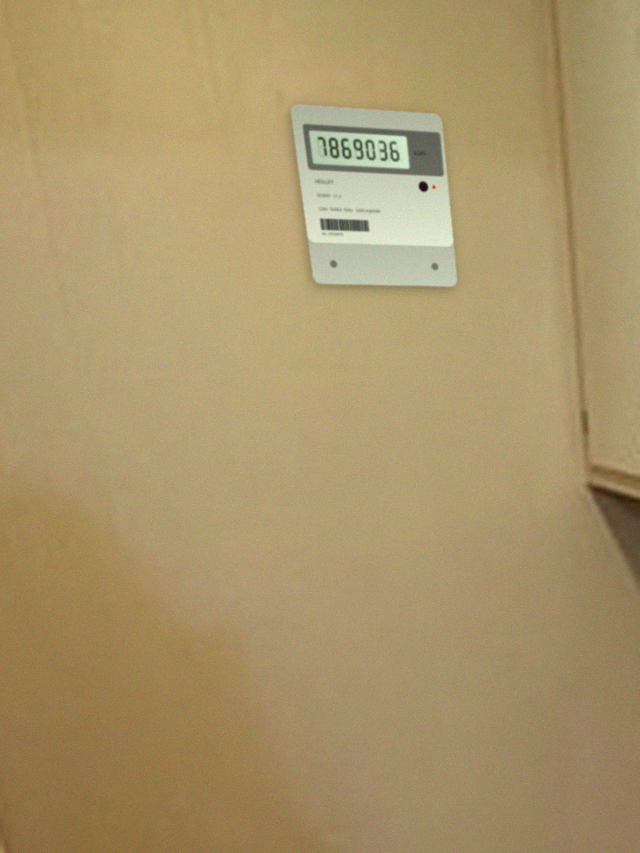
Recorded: 7869036 kWh
